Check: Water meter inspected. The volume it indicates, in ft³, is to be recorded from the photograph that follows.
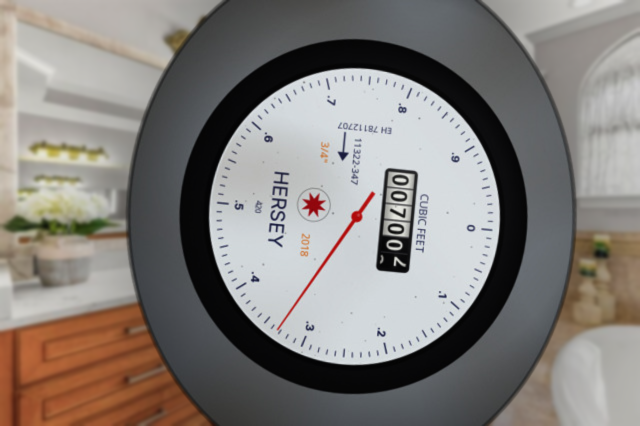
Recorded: 7002.33 ft³
